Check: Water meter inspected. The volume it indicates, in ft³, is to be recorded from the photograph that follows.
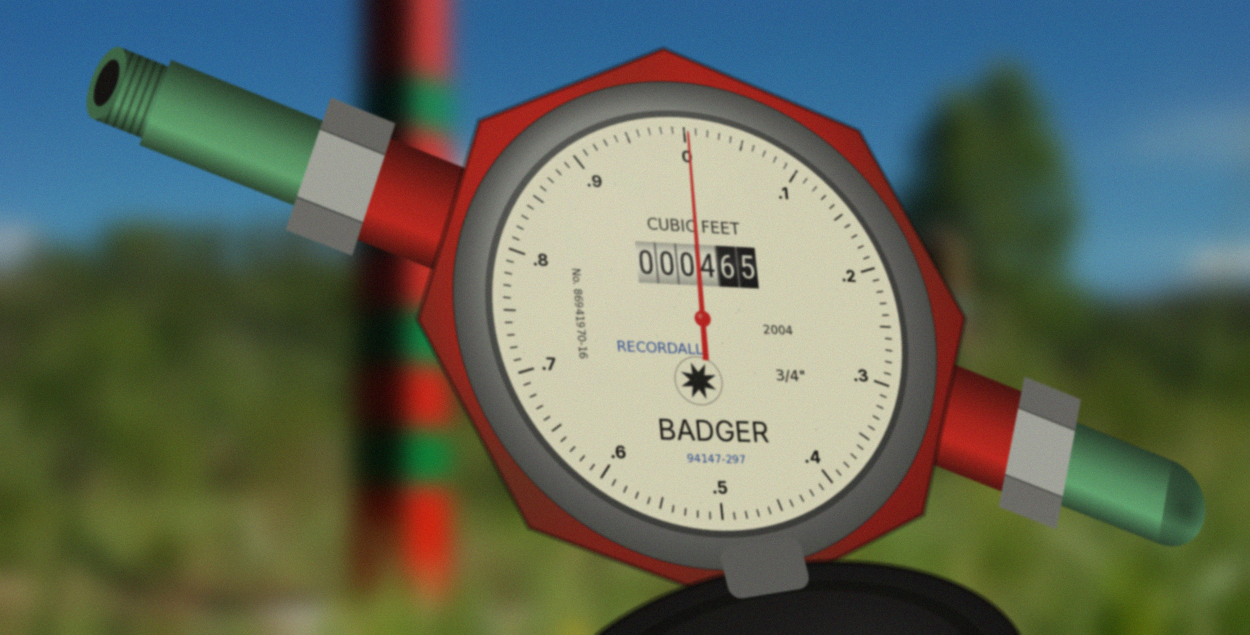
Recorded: 465.00 ft³
